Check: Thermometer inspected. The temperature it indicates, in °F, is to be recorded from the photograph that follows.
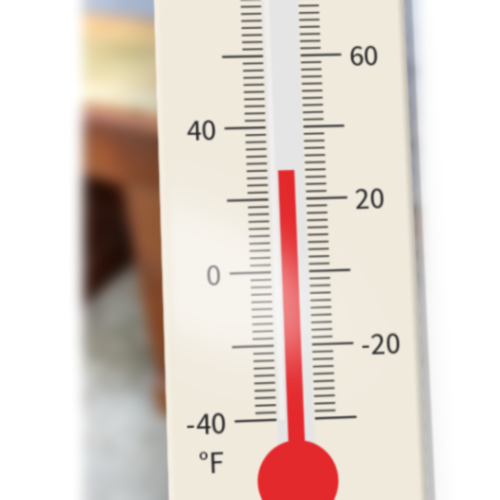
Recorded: 28 °F
